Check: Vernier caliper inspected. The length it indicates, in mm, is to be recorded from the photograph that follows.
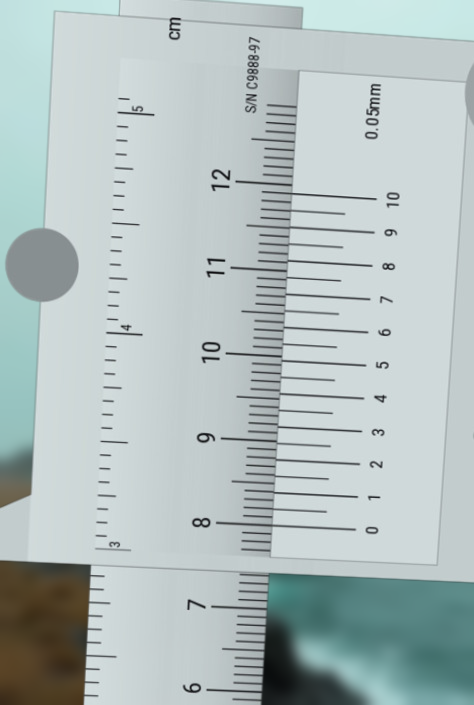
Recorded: 80.0 mm
